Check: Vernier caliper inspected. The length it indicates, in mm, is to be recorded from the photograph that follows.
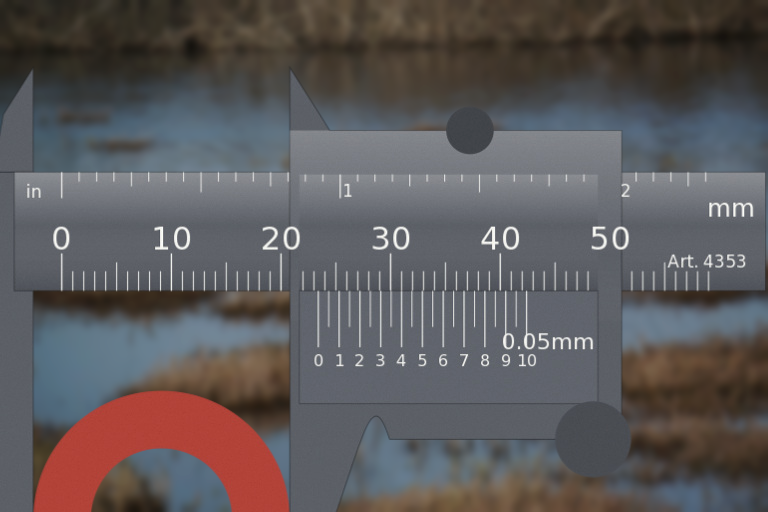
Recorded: 23.4 mm
